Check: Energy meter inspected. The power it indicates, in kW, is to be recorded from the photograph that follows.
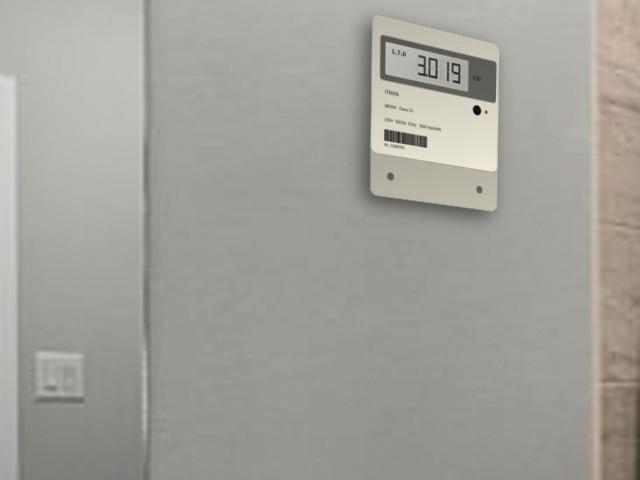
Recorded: 3.019 kW
